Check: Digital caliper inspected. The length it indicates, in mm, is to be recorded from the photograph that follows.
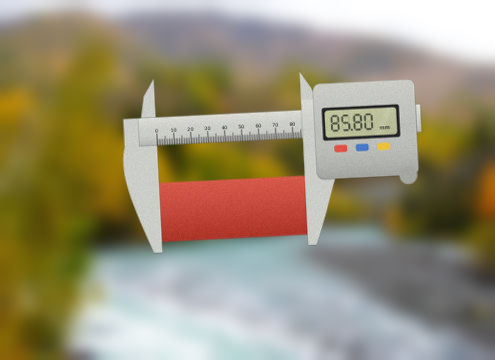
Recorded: 85.80 mm
